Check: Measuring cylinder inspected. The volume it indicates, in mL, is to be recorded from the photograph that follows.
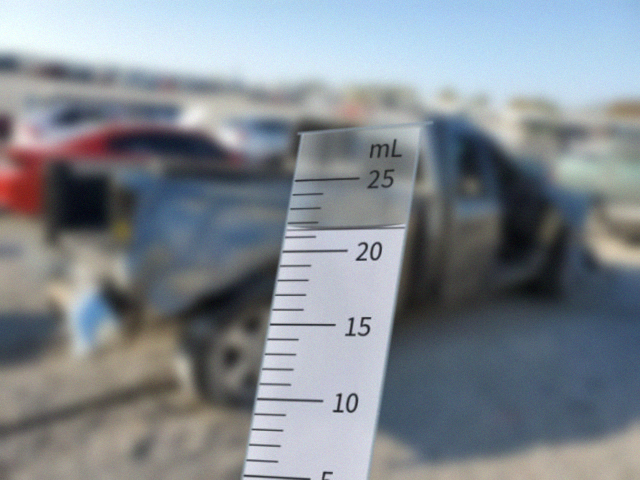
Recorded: 21.5 mL
